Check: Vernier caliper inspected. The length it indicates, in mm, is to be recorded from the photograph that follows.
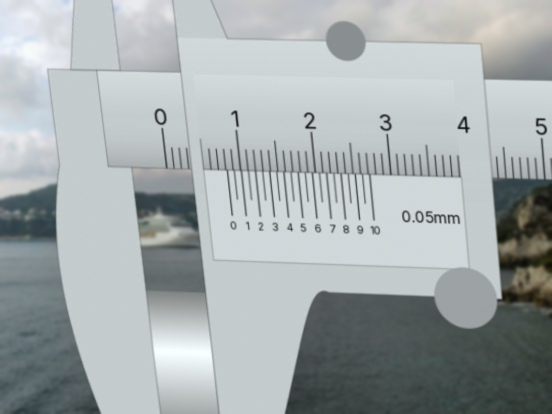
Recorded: 8.2 mm
